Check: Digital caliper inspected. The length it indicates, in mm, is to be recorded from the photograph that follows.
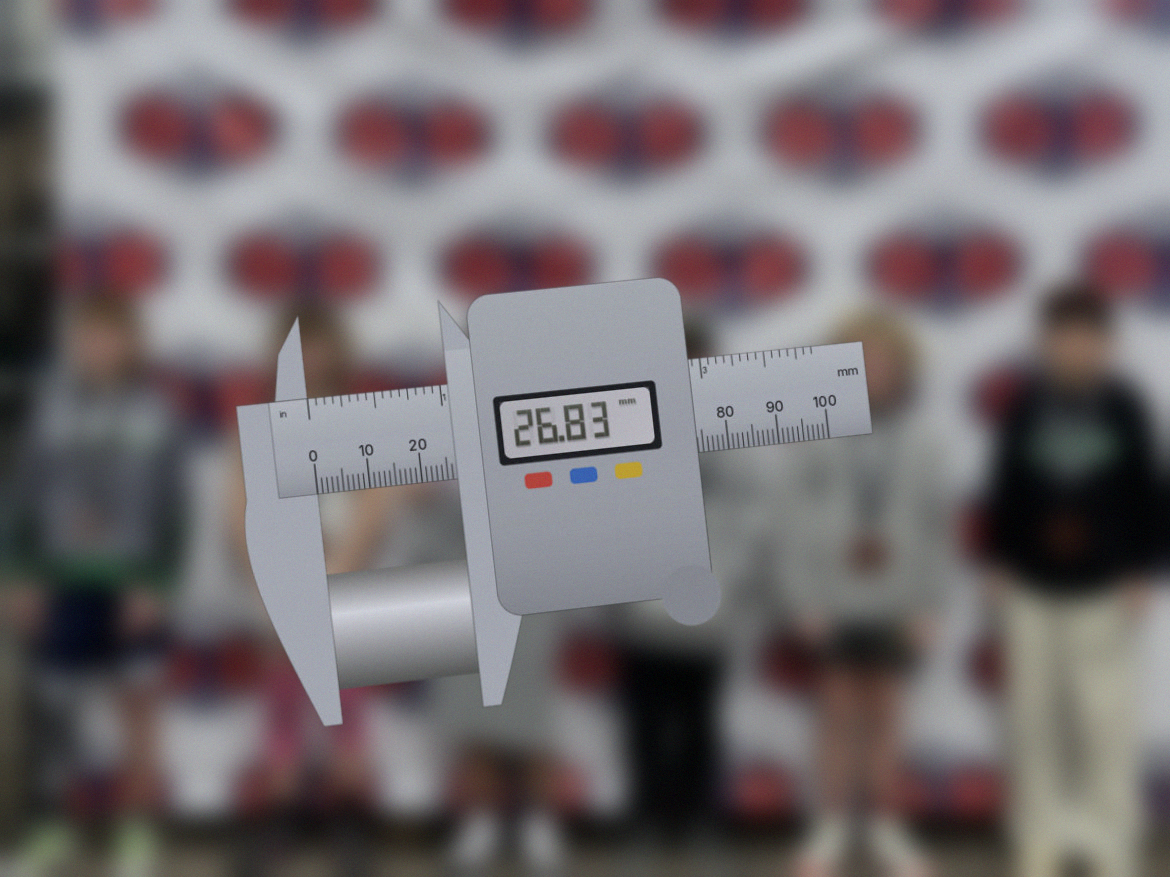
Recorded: 26.83 mm
